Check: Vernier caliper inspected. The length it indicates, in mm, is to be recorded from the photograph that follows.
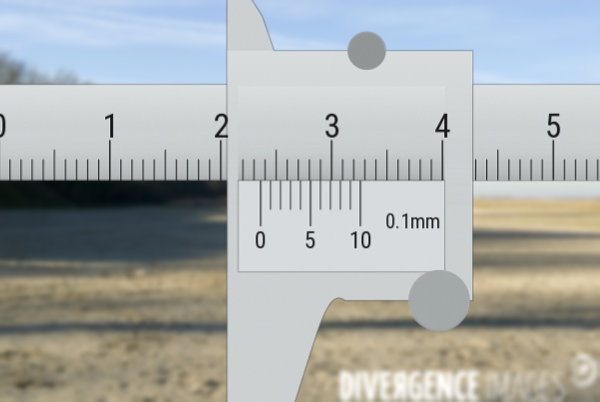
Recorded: 23.6 mm
